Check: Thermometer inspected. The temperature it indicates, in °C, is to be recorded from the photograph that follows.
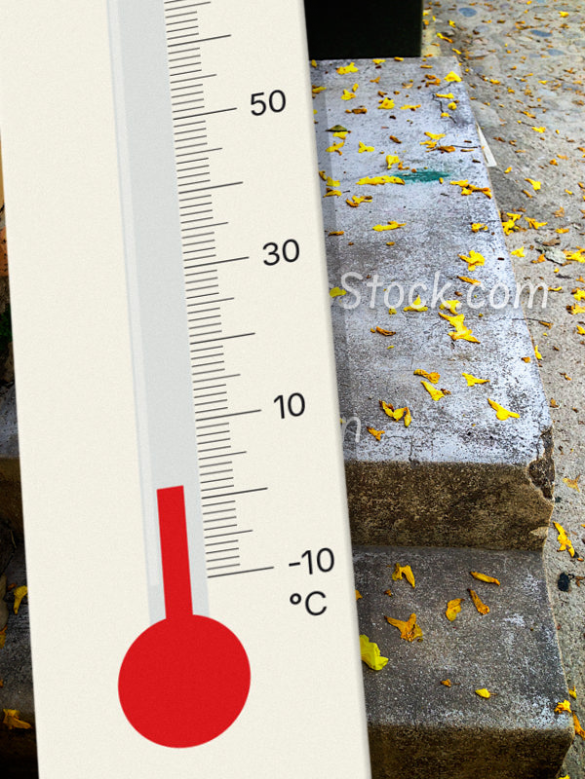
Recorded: 2 °C
